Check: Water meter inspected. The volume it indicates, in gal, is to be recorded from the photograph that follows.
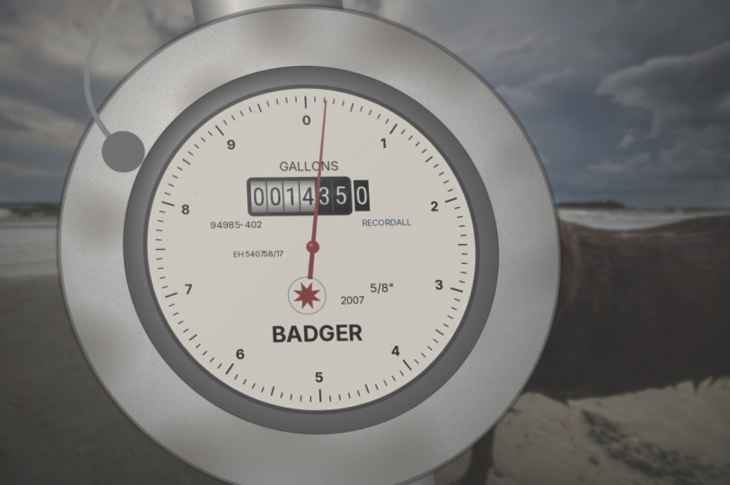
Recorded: 14350.2 gal
